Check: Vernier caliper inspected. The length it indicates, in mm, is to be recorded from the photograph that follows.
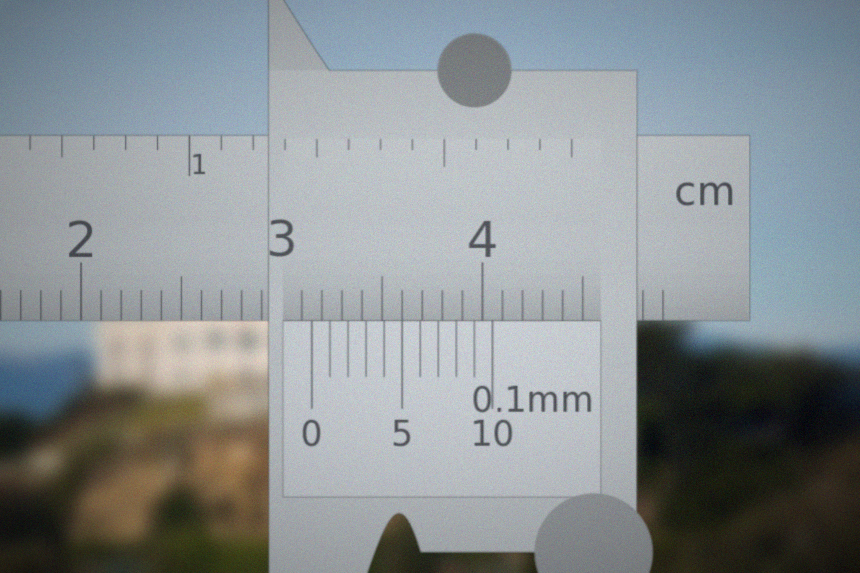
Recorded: 31.5 mm
